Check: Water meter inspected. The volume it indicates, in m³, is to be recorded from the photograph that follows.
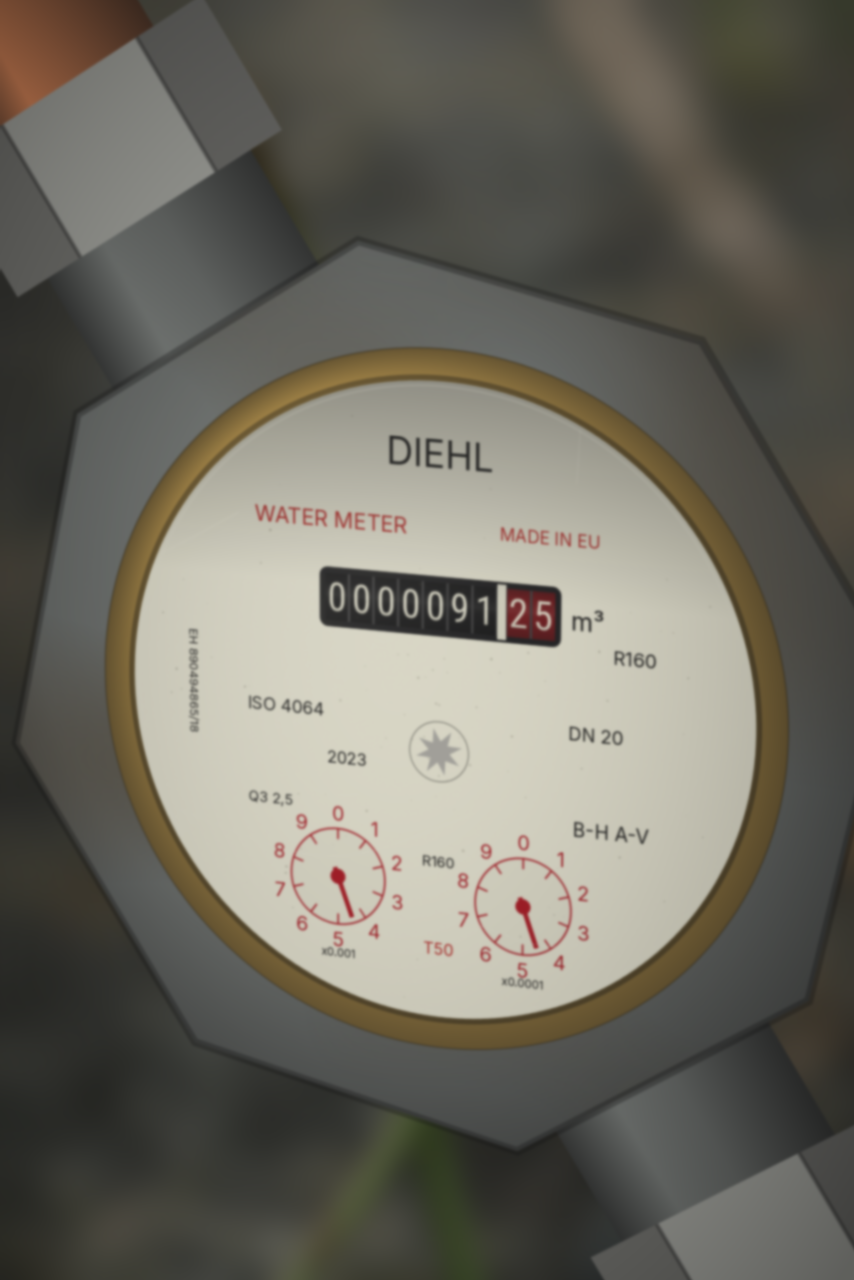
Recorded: 91.2544 m³
